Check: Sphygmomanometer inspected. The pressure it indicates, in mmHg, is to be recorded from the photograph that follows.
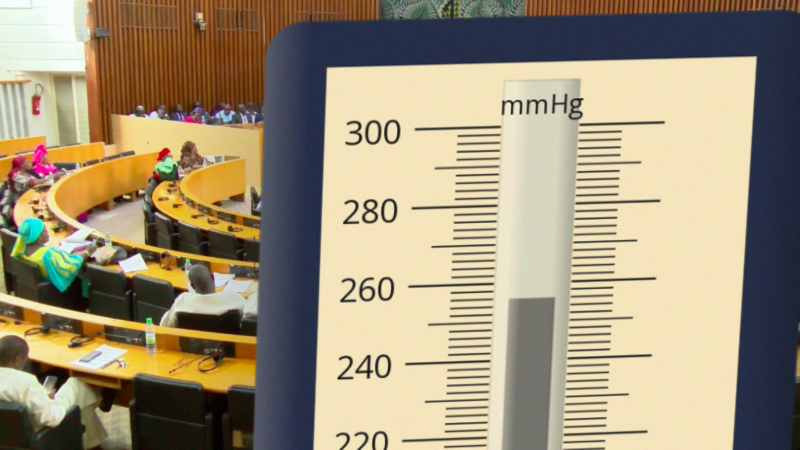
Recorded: 256 mmHg
